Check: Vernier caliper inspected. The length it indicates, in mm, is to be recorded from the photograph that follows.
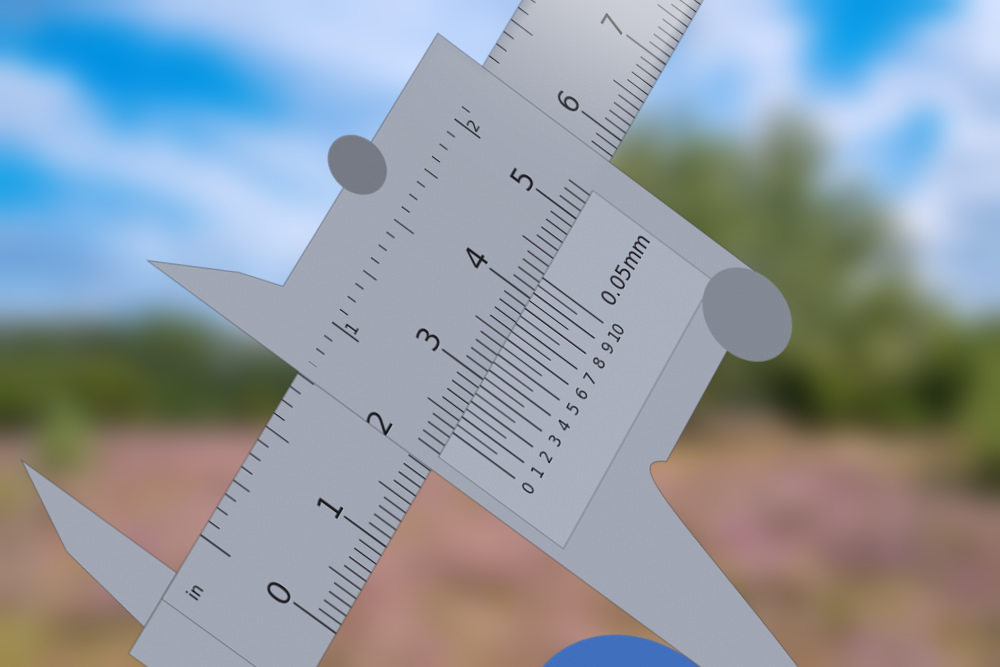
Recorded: 23.6 mm
